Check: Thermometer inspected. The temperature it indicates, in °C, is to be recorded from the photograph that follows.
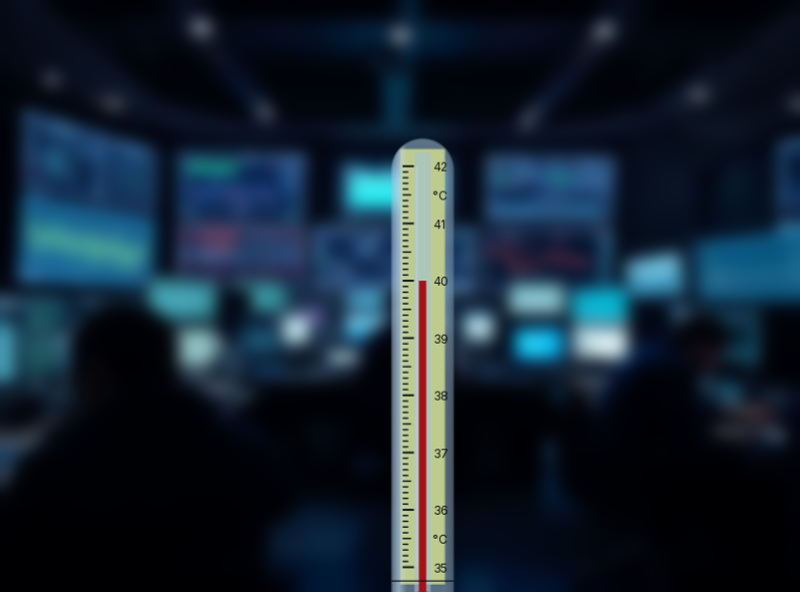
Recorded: 40 °C
